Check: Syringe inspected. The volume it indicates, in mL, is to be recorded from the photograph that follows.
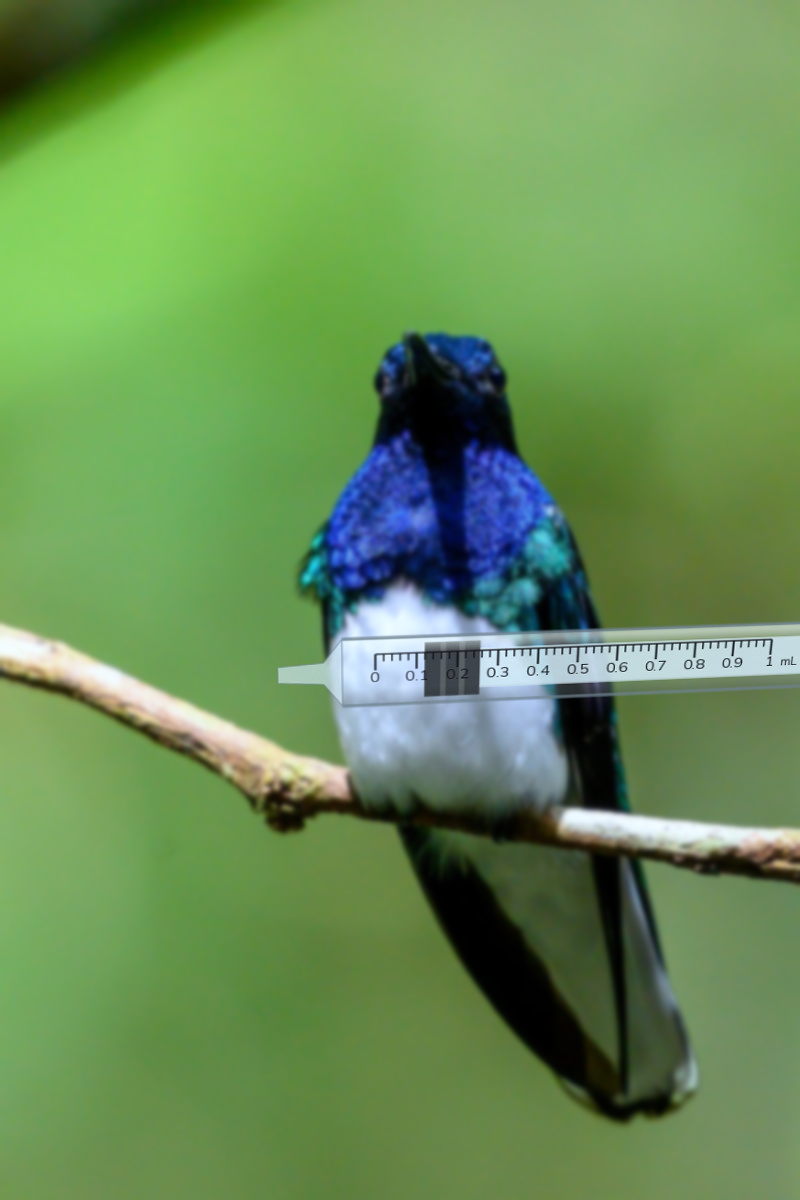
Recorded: 0.12 mL
